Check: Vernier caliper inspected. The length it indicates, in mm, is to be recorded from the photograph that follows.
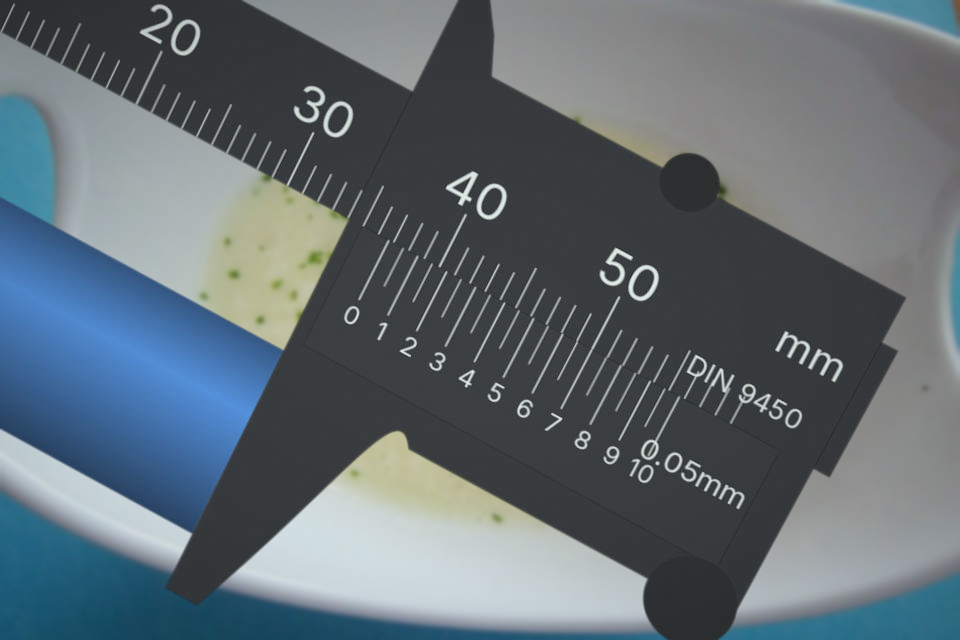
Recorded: 36.7 mm
